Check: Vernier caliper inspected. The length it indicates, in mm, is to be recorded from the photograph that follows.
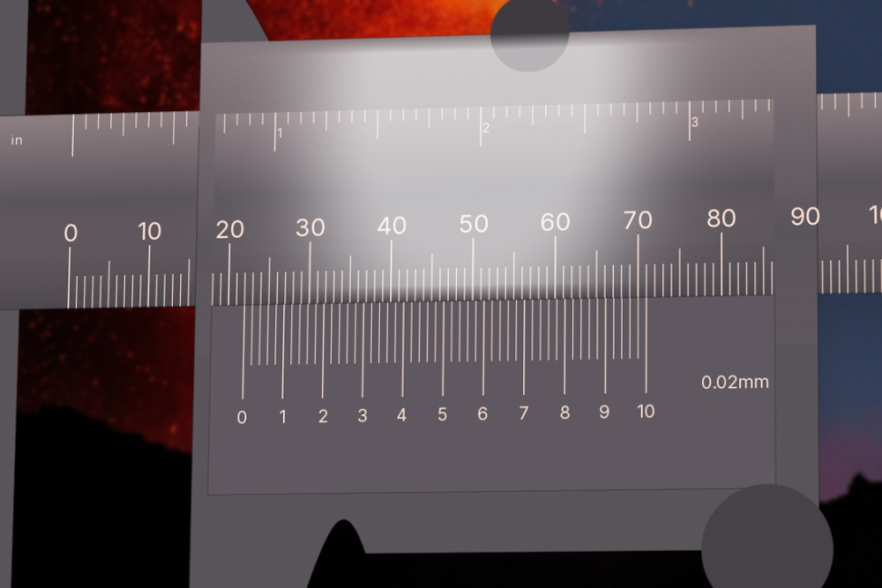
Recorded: 22.0 mm
